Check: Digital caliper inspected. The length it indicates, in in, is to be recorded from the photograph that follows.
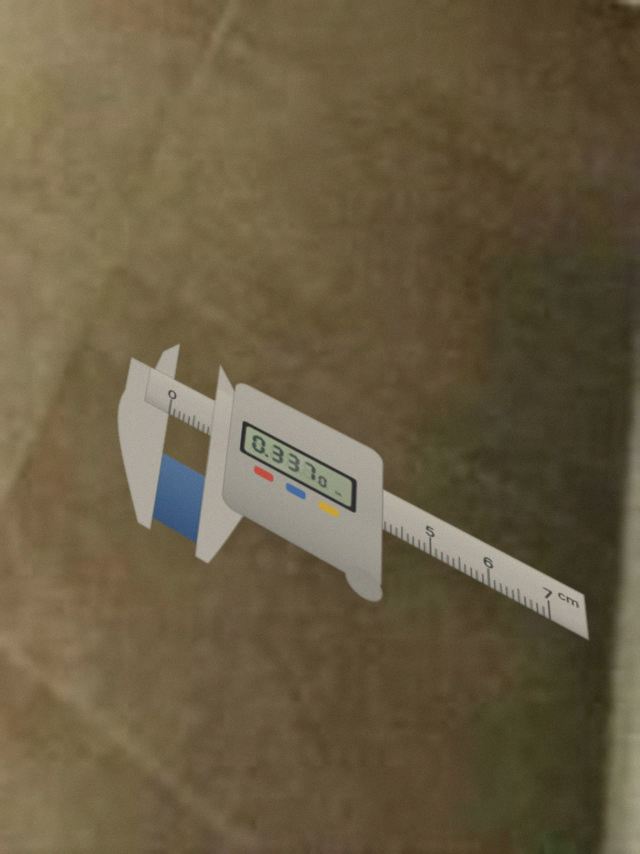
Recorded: 0.3370 in
